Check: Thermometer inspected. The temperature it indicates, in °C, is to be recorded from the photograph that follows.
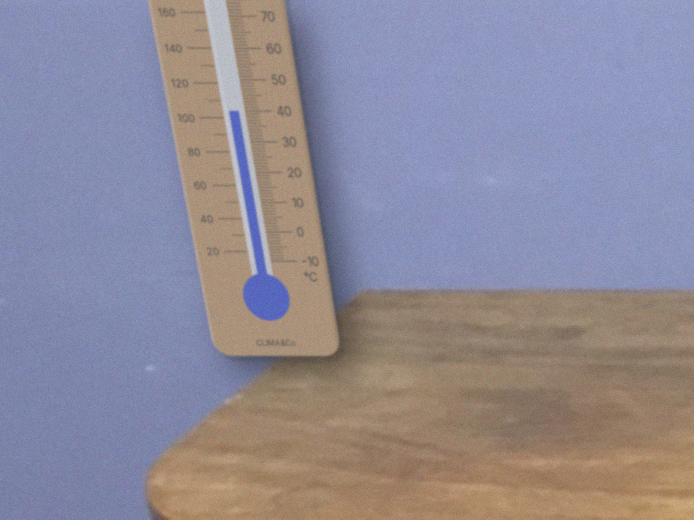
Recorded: 40 °C
